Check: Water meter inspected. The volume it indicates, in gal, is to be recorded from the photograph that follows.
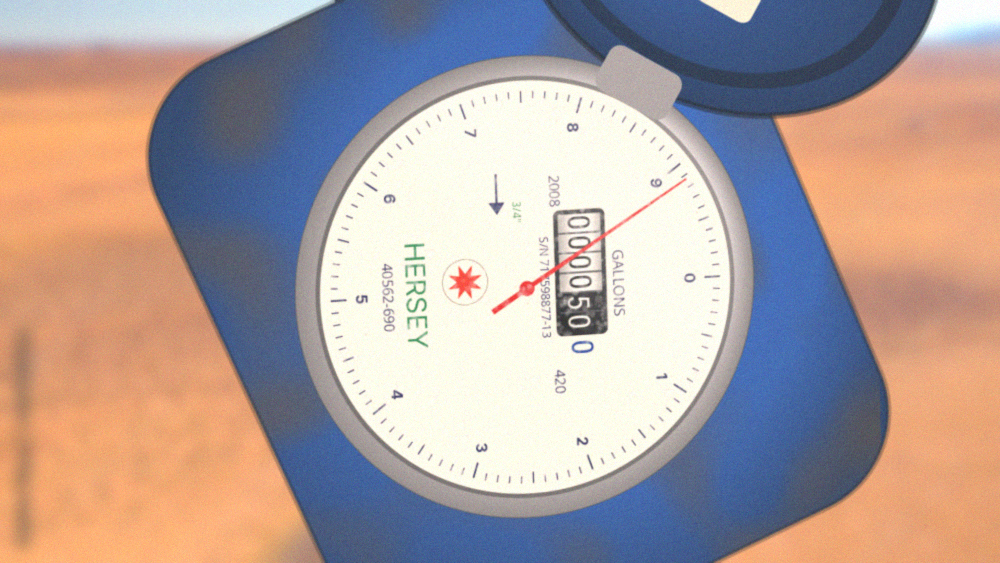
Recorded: 499.1 gal
